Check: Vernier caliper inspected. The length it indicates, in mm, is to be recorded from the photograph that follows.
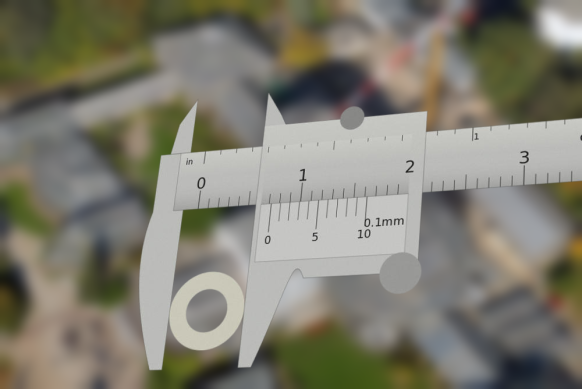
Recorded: 7.2 mm
